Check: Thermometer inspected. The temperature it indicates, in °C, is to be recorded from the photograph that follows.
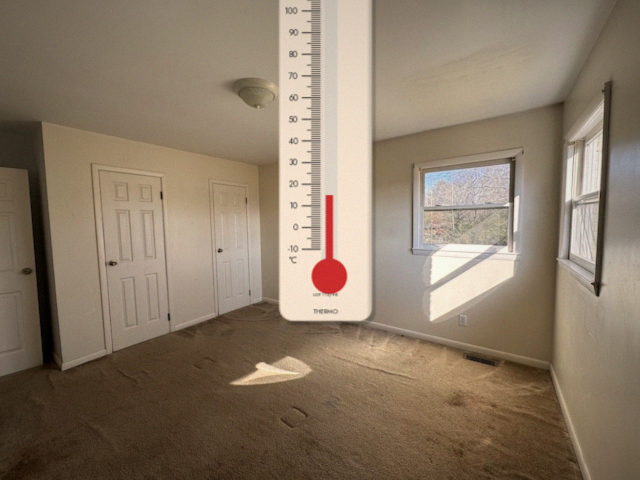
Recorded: 15 °C
